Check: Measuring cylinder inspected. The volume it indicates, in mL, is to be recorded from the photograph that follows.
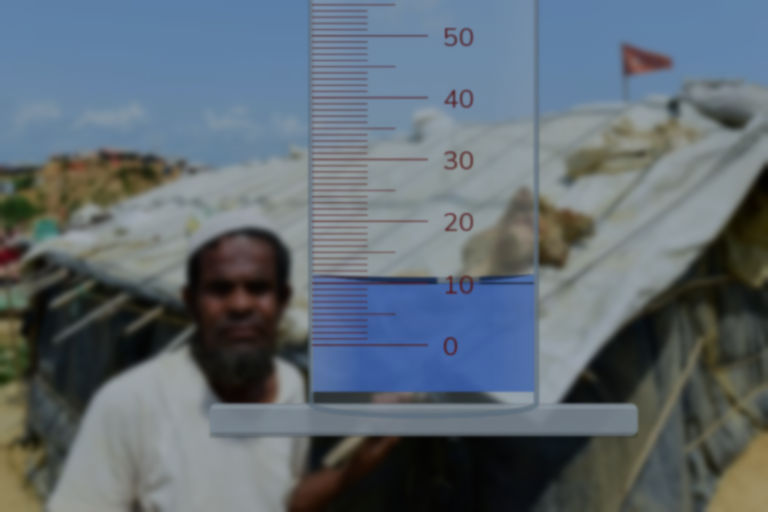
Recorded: 10 mL
